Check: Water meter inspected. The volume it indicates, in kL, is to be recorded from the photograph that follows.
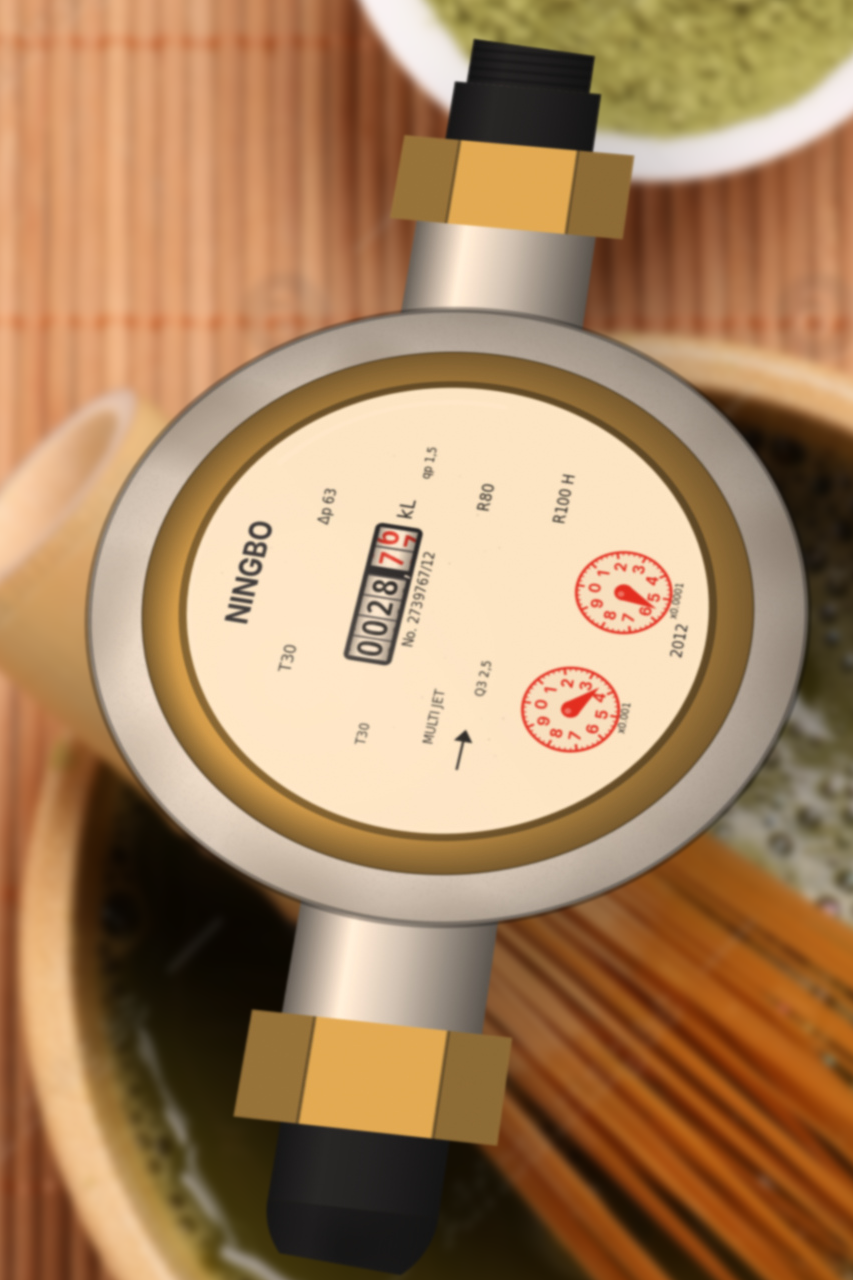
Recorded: 28.7635 kL
